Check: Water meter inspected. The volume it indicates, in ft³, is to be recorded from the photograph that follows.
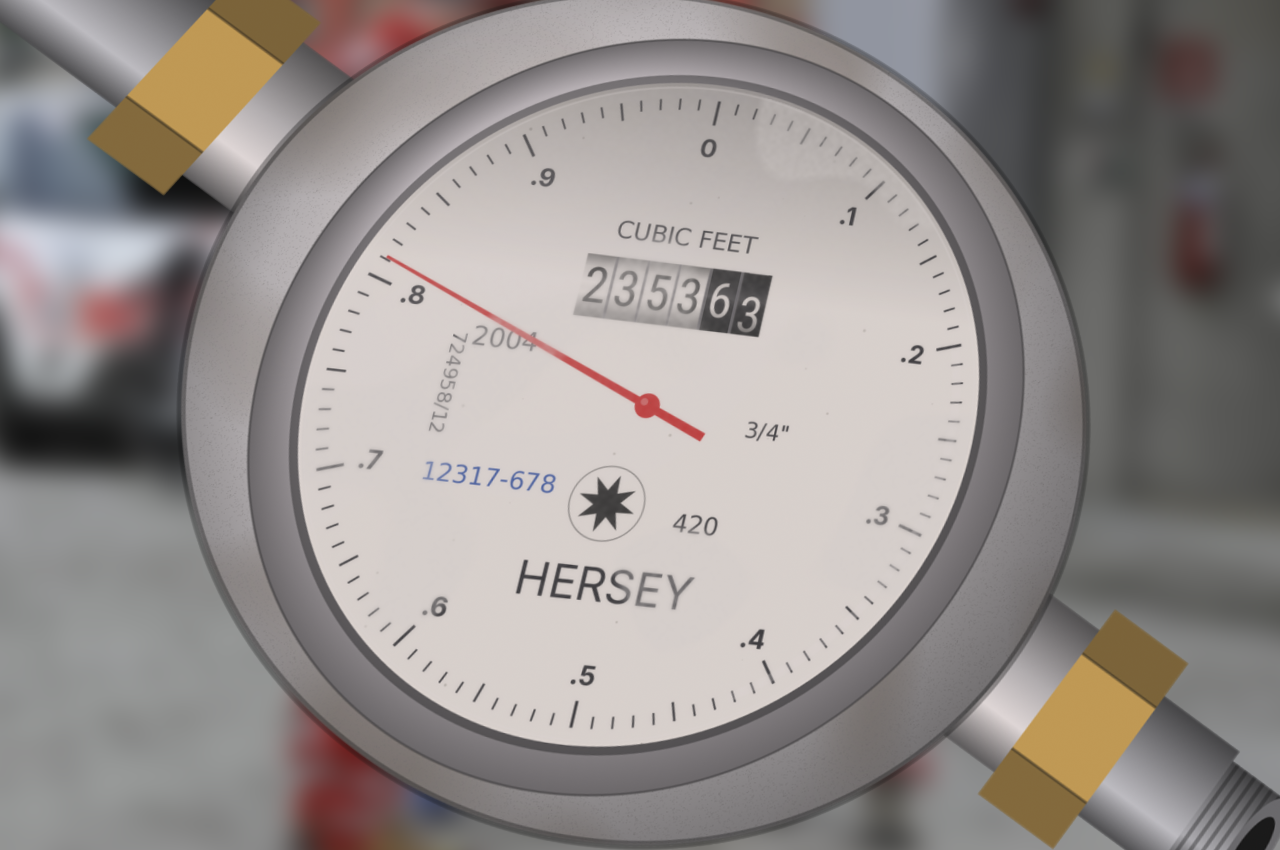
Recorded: 235362.81 ft³
